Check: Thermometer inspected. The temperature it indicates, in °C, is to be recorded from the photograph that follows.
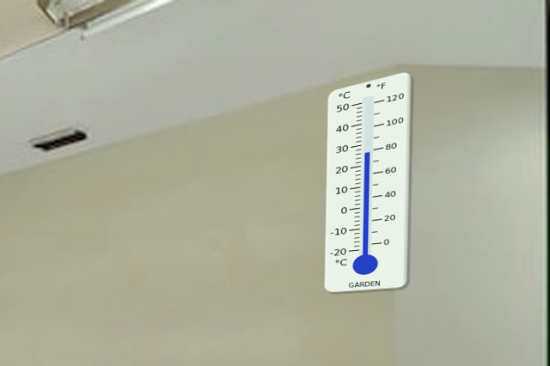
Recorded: 26 °C
